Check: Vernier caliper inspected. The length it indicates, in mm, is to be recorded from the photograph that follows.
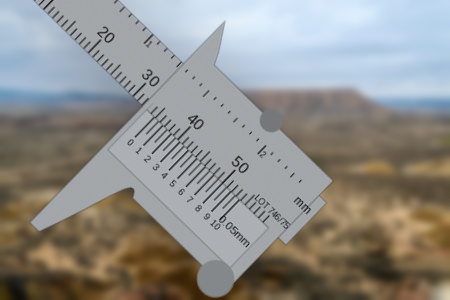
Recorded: 34.8 mm
